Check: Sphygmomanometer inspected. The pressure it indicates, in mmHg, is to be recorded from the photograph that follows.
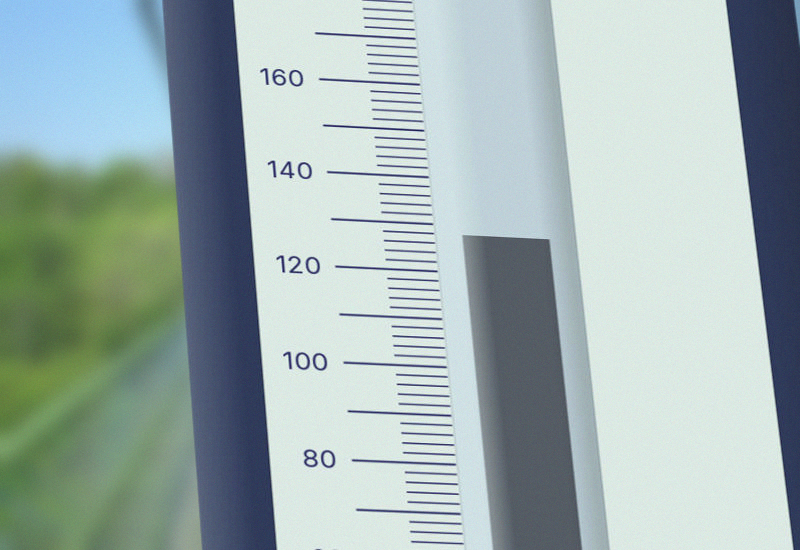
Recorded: 128 mmHg
